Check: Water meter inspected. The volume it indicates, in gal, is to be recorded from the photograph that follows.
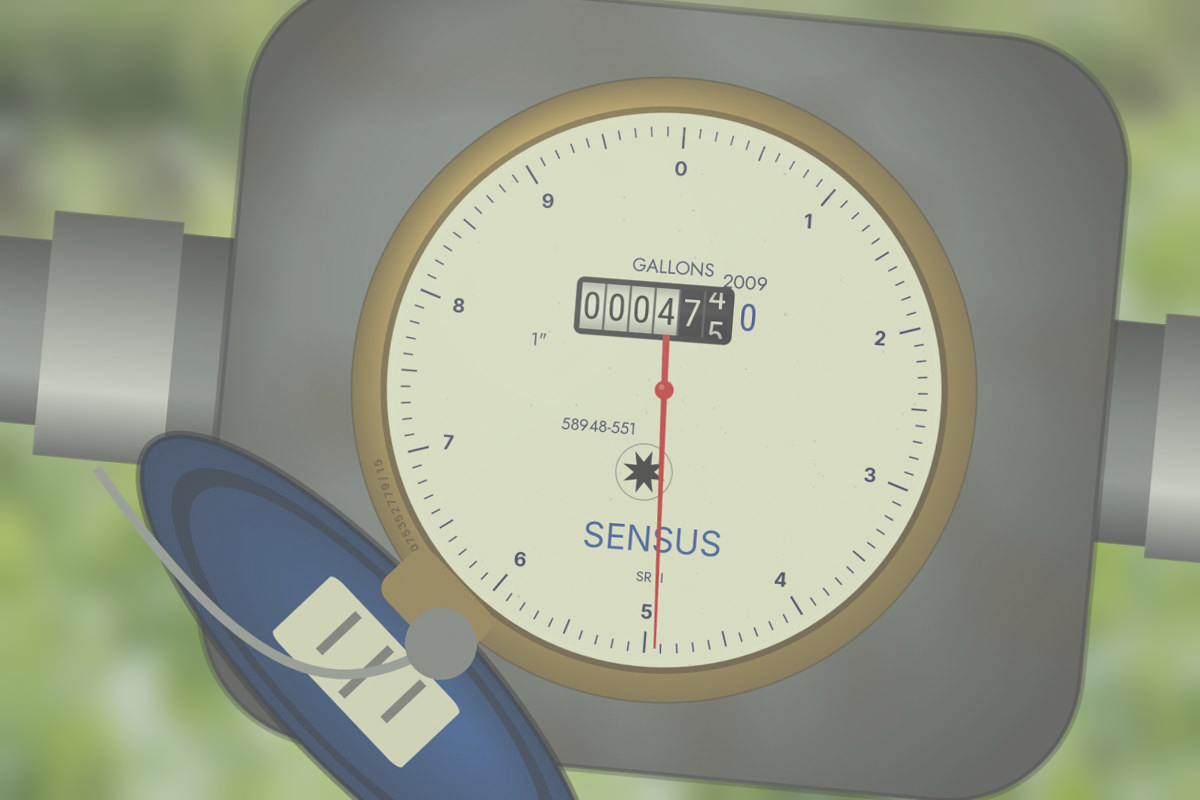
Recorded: 4744.9 gal
